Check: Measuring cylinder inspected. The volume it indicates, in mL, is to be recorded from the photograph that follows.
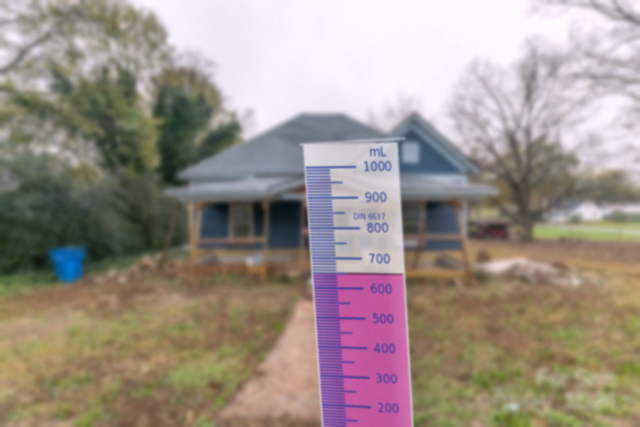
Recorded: 650 mL
